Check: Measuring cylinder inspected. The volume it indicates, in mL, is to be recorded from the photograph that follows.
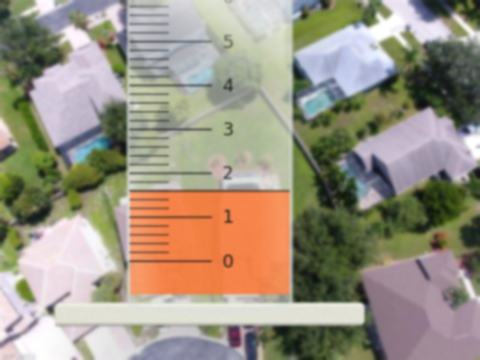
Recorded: 1.6 mL
